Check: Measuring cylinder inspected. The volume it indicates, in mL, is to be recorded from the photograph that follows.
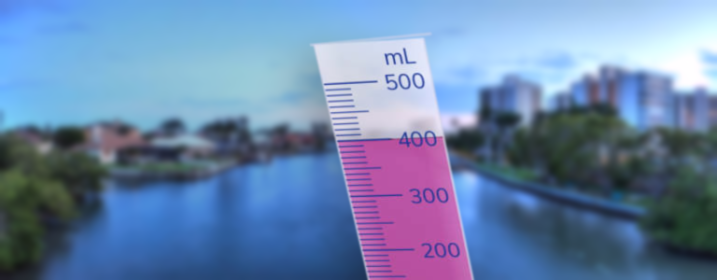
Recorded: 400 mL
